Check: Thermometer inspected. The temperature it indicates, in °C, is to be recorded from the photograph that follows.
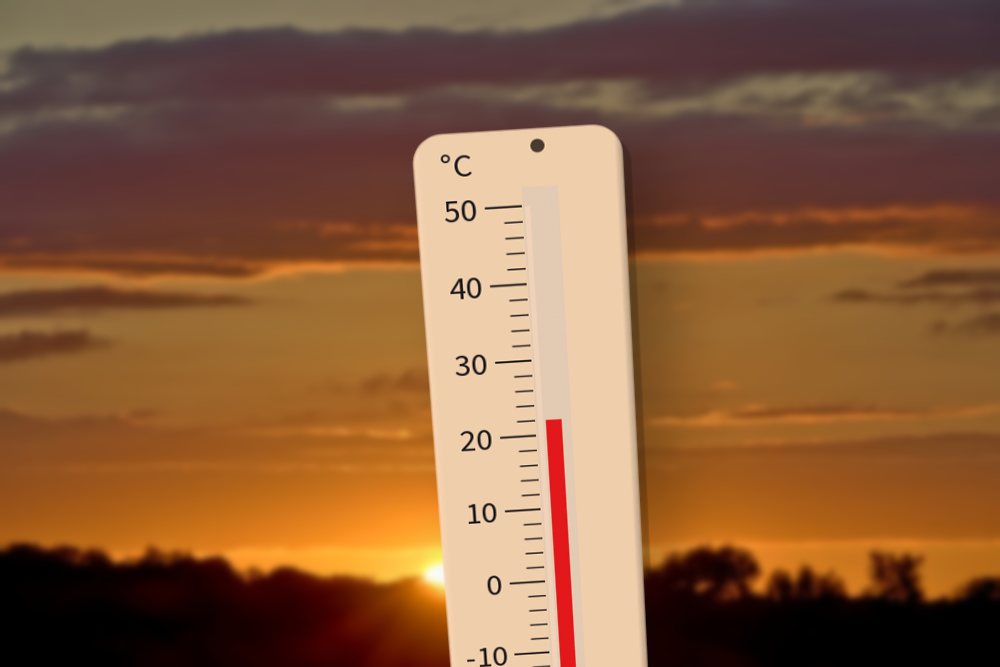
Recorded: 22 °C
